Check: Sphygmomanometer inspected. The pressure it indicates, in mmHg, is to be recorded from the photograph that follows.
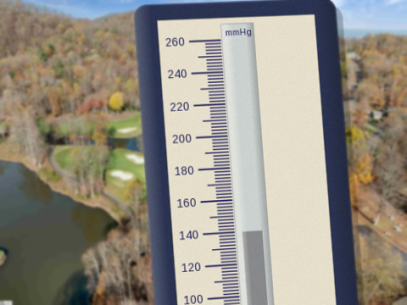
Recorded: 140 mmHg
